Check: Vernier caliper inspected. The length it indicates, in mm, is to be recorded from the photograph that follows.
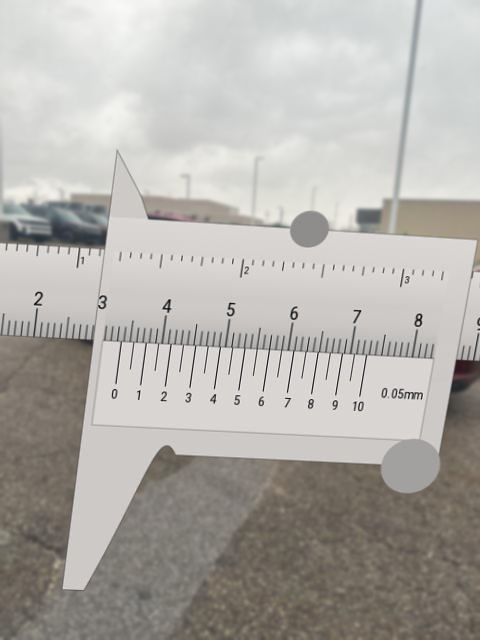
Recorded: 33.6 mm
